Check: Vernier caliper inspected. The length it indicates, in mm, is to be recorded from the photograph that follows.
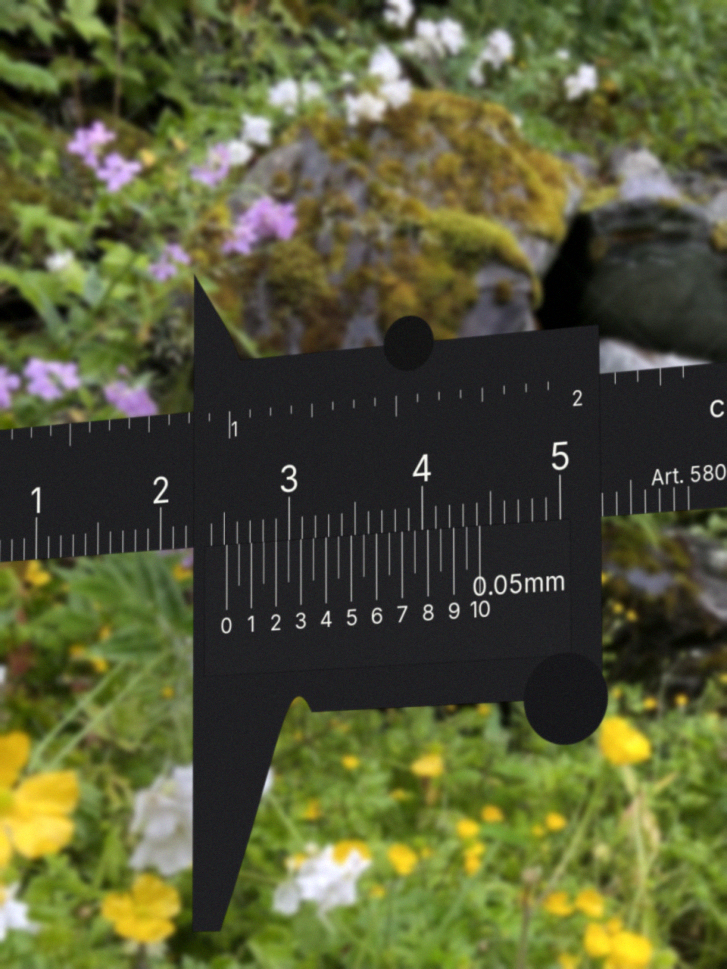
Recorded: 25.2 mm
